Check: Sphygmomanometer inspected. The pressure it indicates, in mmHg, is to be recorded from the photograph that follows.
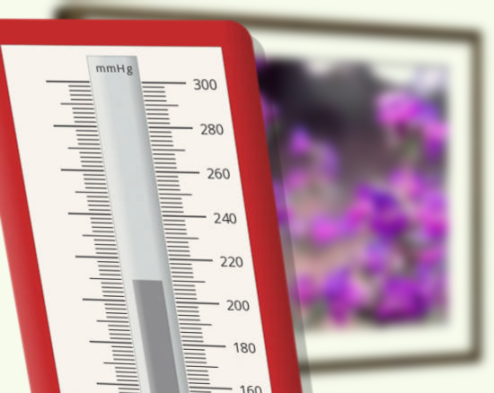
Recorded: 210 mmHg
